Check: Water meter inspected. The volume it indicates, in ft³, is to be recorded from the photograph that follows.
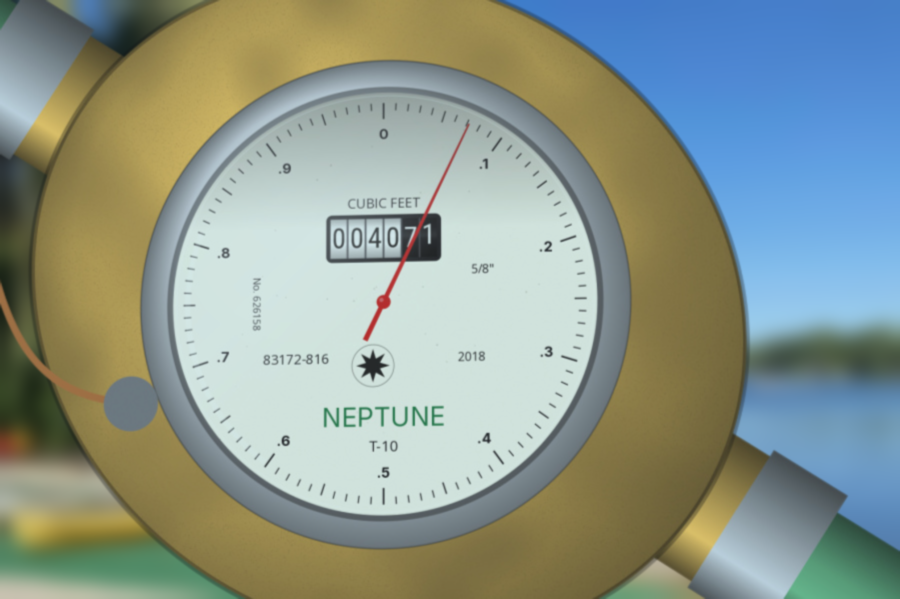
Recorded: 4071.07 ft³
